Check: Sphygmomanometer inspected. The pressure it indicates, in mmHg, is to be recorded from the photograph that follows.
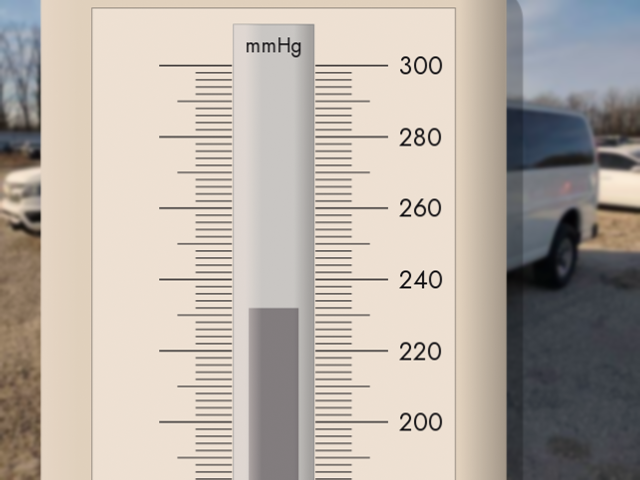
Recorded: 232 mmHg
